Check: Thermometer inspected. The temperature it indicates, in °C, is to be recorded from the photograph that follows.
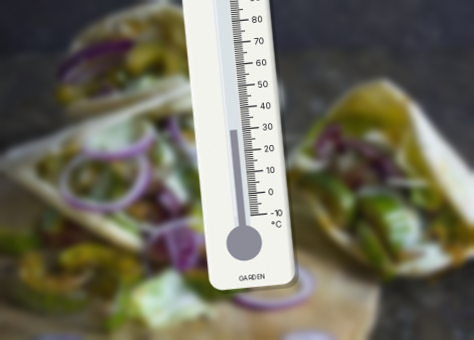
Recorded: 30 °C
